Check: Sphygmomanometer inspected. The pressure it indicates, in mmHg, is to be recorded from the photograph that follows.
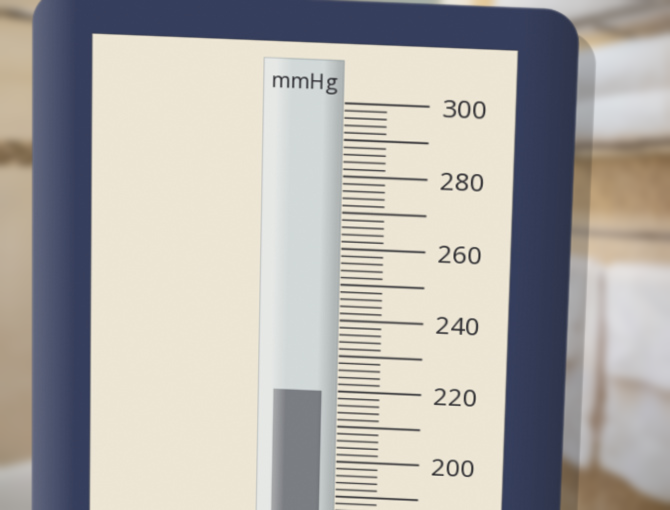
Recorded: 220 mmHg
